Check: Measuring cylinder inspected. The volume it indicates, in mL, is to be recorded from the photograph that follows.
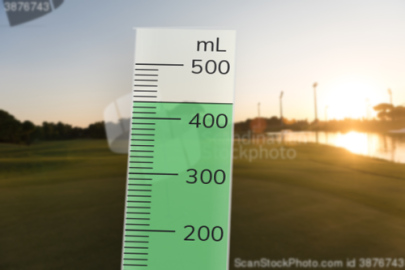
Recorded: 430 mL
